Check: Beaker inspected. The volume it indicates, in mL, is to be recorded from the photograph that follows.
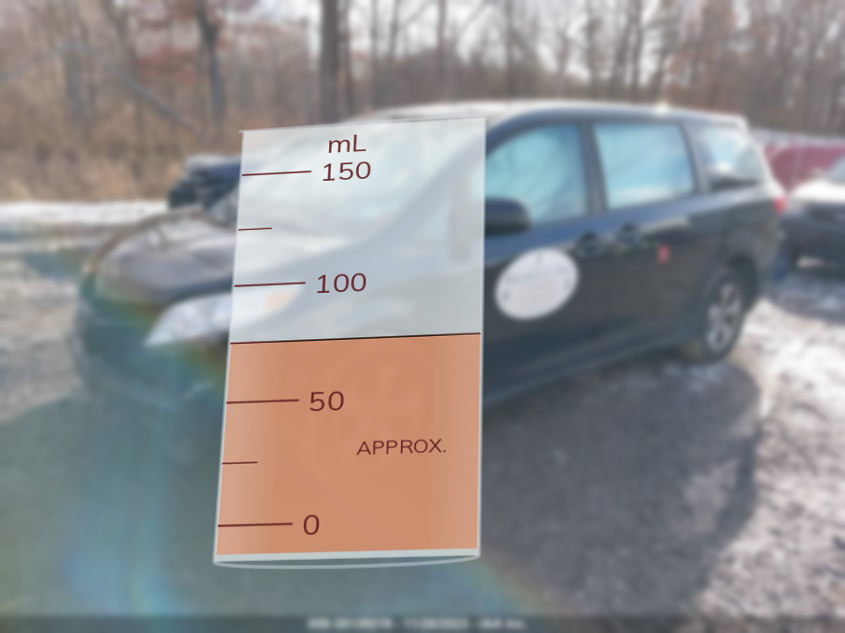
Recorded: 75 mL
